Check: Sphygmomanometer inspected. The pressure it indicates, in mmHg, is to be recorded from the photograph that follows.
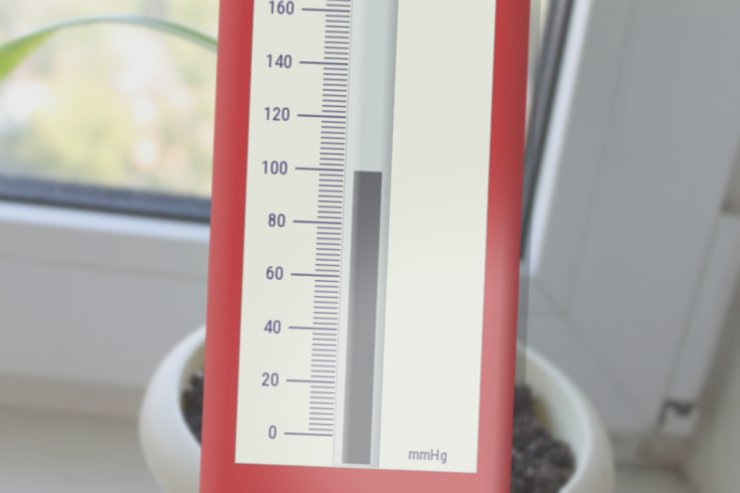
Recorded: 100 mmHg
